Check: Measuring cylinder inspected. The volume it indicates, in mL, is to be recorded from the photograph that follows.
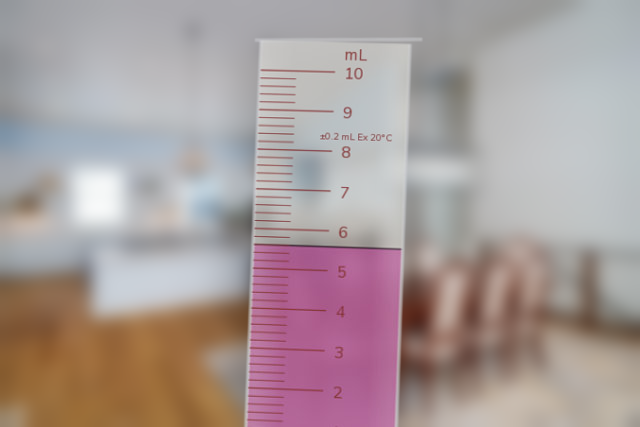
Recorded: 5.6 mL
